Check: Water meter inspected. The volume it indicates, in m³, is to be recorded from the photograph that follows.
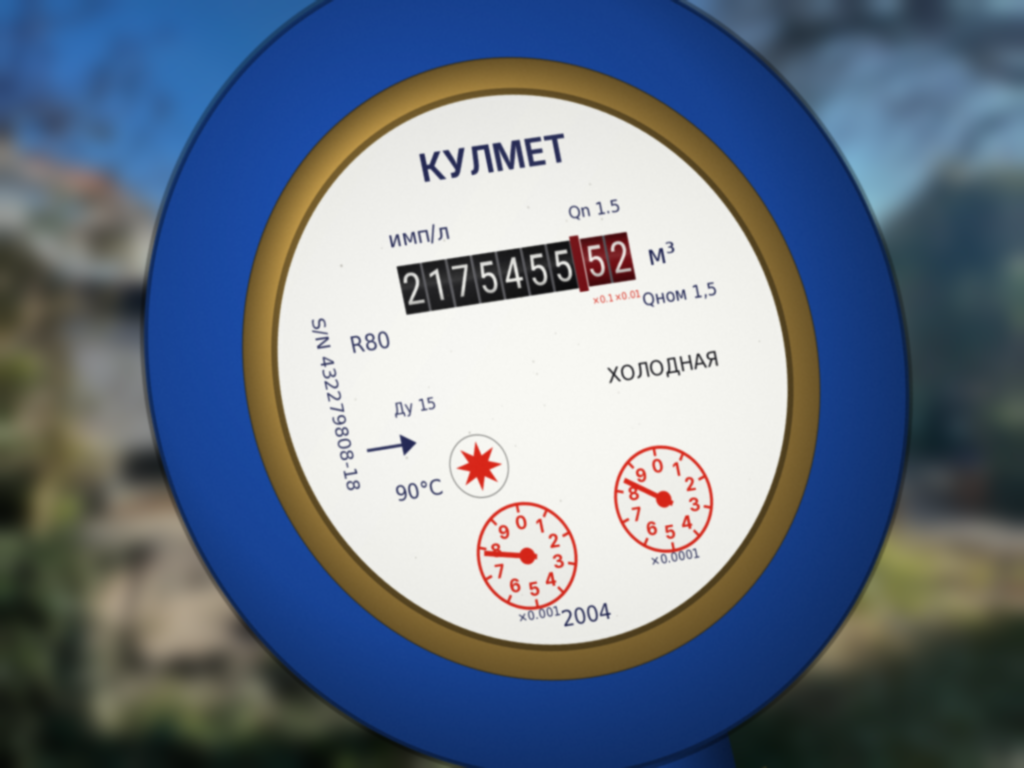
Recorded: 2175455.5278 m³
